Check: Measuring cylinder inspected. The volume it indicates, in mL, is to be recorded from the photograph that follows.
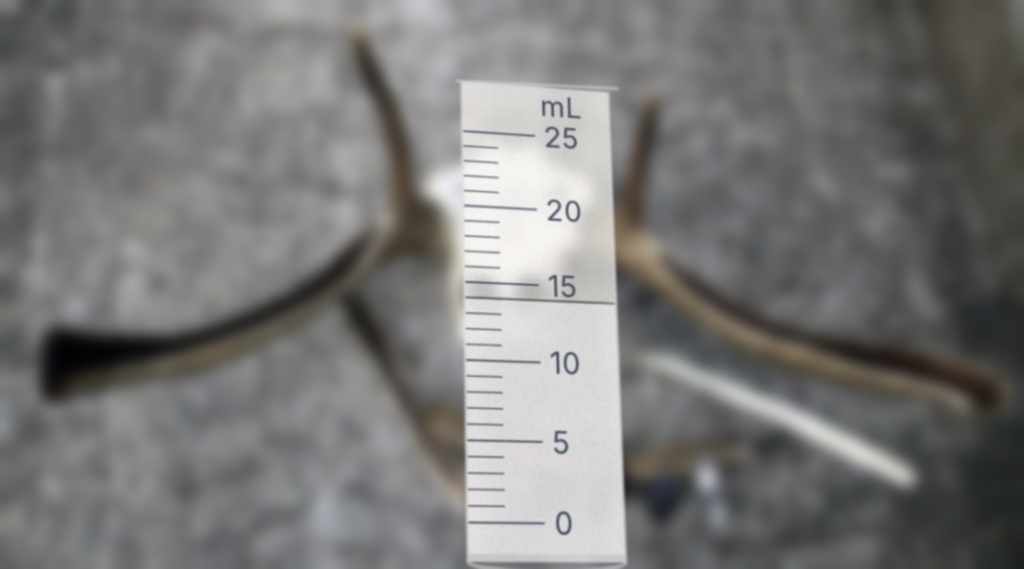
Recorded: 14 mL
